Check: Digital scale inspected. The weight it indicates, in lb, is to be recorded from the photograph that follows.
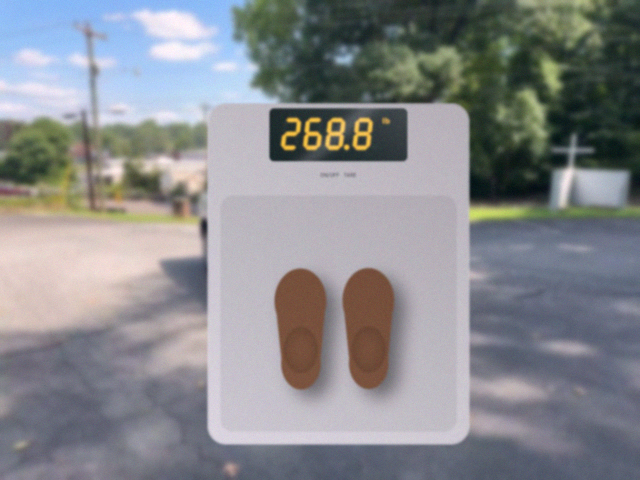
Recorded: 268.8 lb
